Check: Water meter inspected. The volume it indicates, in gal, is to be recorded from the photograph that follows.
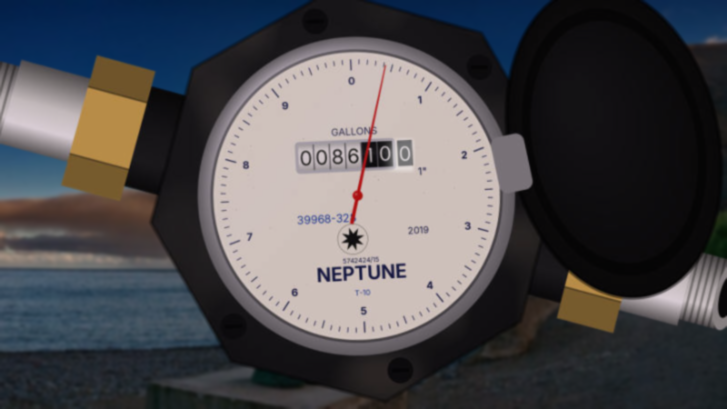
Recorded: 86100.4 gal
